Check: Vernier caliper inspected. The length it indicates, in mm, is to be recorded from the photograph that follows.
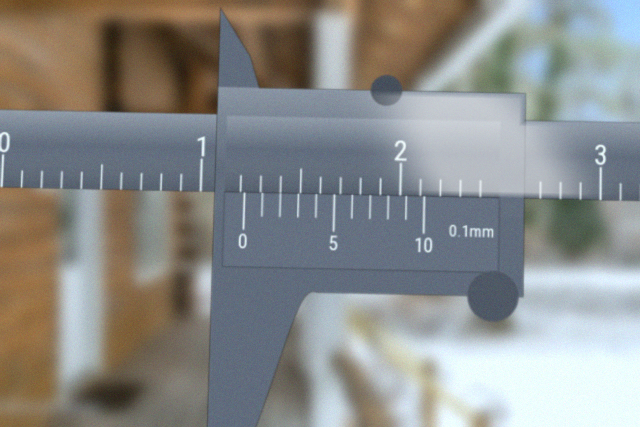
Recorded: 12.2 mm
